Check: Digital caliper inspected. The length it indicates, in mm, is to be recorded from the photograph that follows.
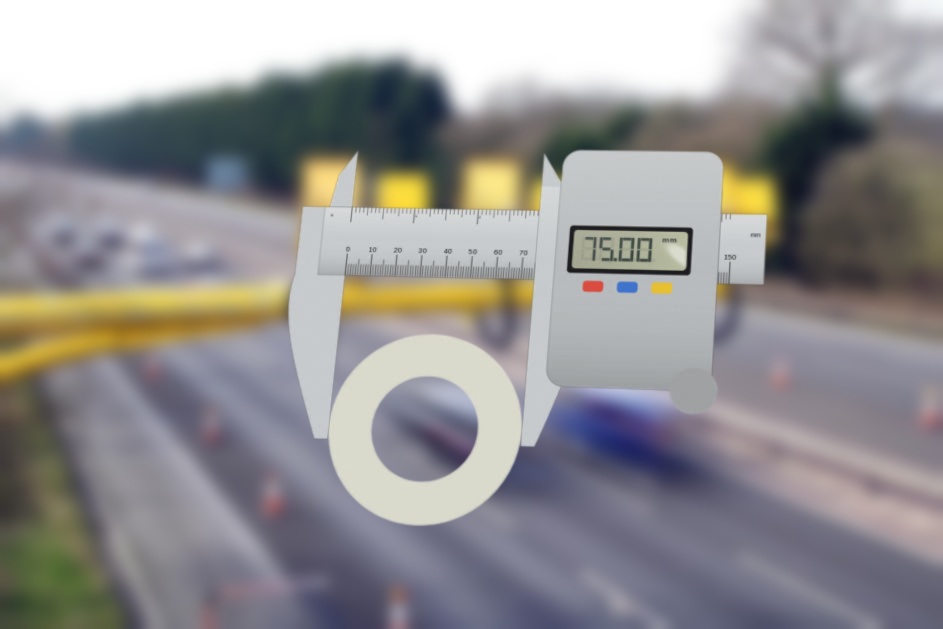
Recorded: 75.00 mm
